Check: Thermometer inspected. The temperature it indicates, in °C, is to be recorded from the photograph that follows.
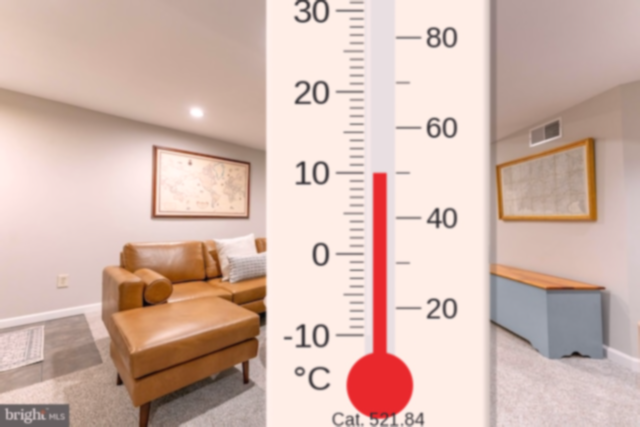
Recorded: 10 °C
